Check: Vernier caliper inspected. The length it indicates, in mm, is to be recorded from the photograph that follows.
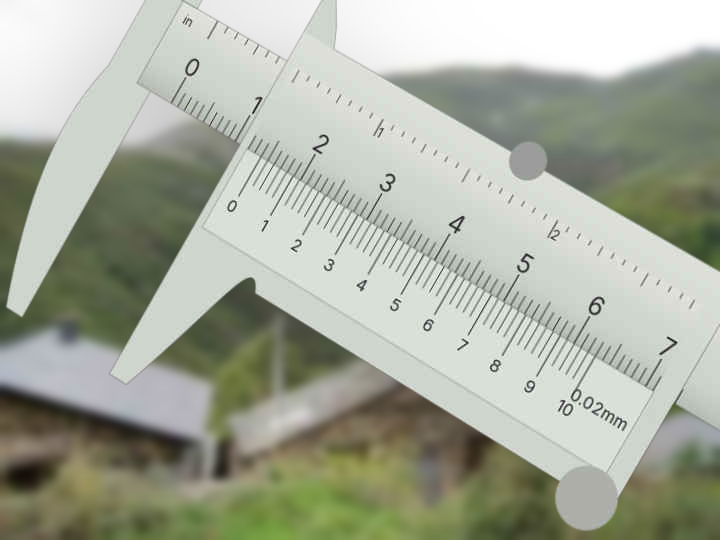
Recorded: 14.0 mm
